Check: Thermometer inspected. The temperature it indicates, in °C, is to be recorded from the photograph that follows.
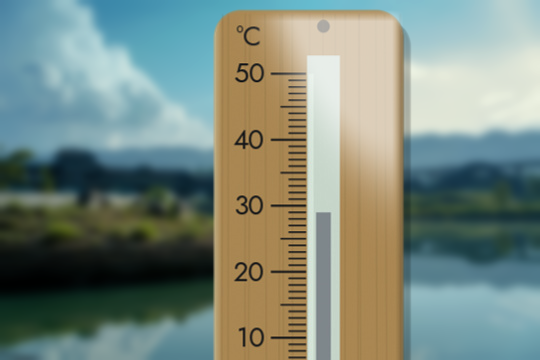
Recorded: 29 °C
